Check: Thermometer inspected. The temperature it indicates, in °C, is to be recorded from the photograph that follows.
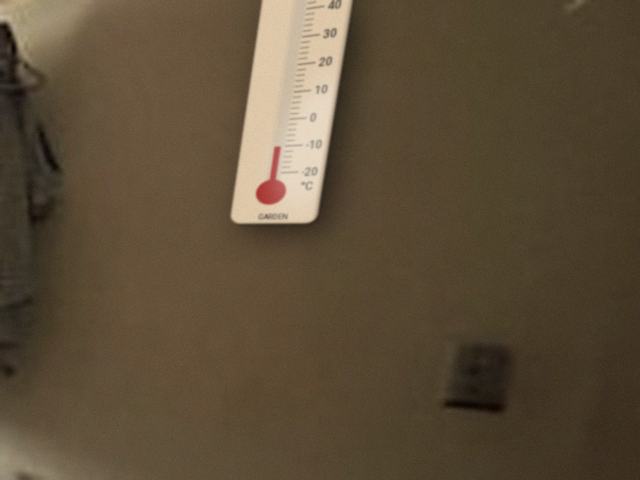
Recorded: -10 °C
